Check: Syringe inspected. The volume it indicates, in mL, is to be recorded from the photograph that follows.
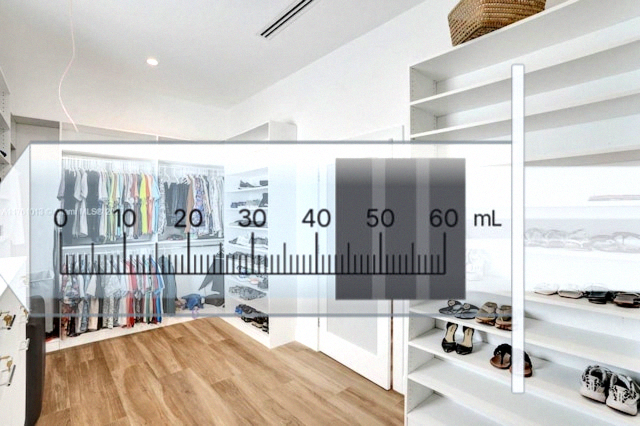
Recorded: 43 mL
